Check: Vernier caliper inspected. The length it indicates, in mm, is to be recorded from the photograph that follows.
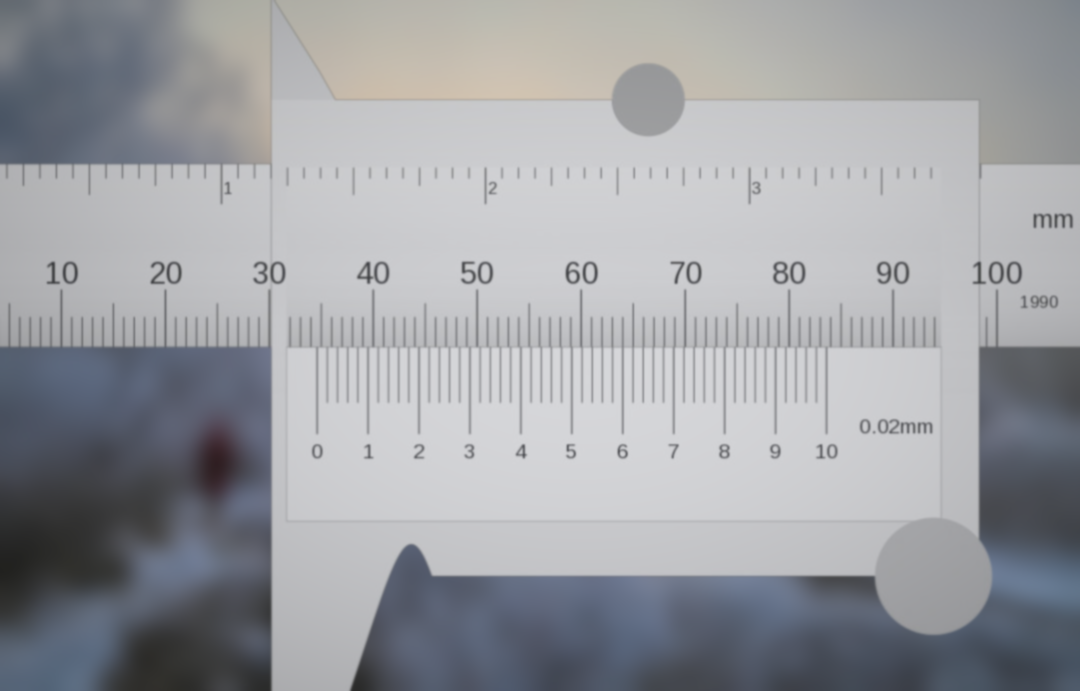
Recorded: 34.6 mm
